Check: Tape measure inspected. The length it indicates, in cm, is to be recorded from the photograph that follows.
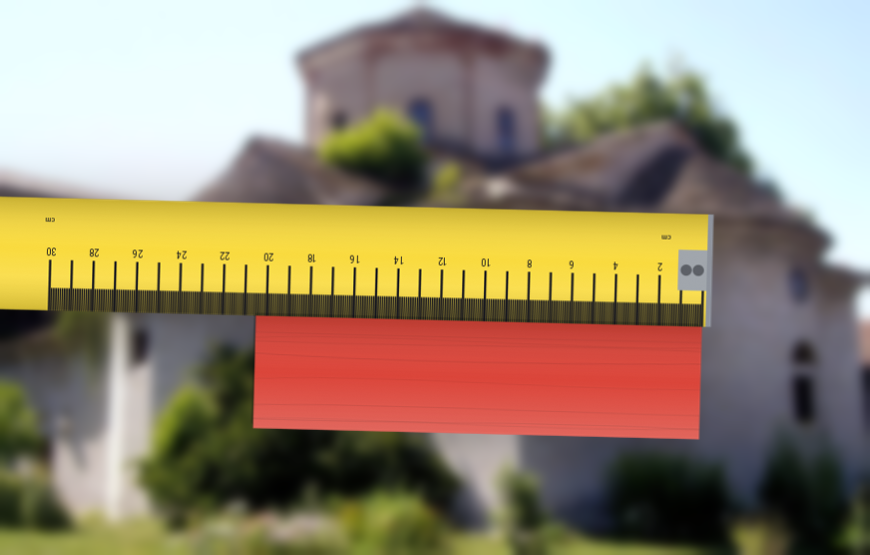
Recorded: 20.5 cm
